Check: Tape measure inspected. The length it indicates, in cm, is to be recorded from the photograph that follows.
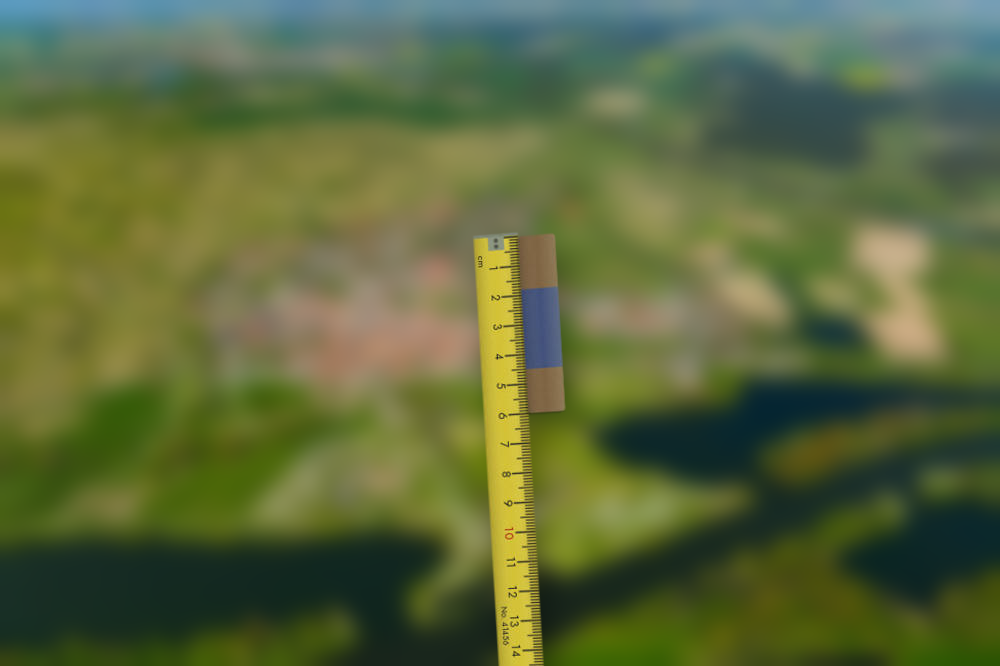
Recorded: 6 cm
